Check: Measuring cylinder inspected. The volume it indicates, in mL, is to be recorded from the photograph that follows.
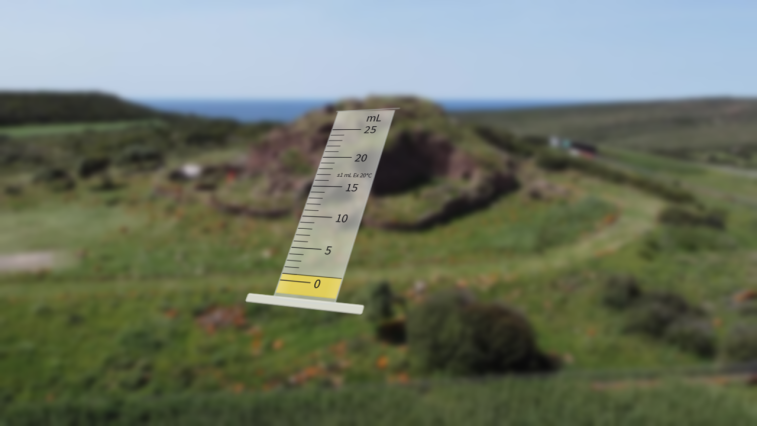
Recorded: 1 mL
